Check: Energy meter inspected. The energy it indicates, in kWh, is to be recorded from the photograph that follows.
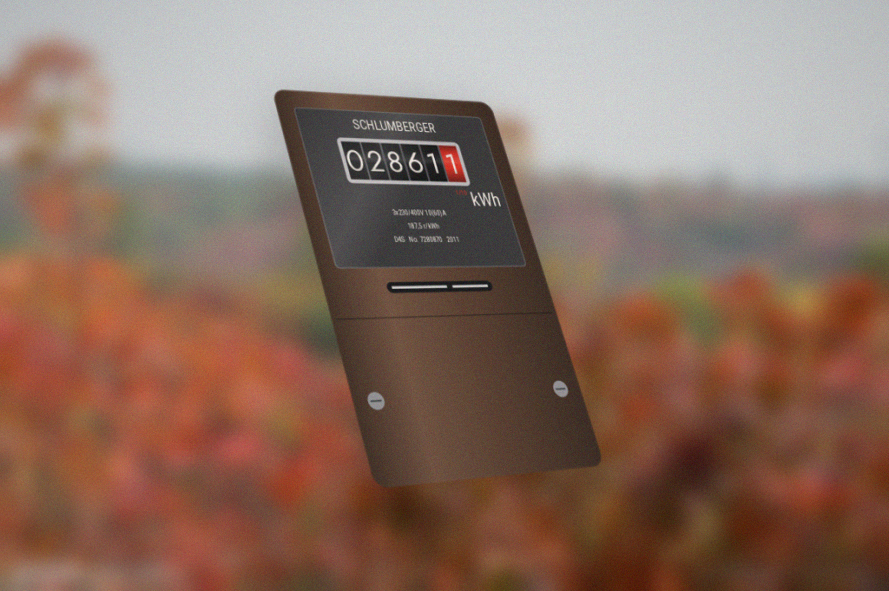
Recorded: 2861.1 kWh
